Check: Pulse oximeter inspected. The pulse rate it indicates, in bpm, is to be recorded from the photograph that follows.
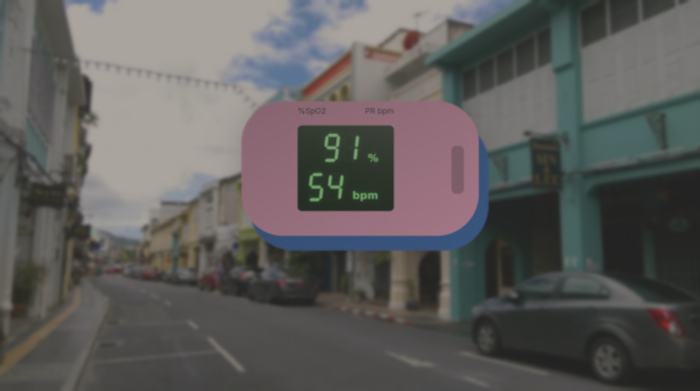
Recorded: 54 bpm
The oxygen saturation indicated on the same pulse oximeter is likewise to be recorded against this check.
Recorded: 91 %
